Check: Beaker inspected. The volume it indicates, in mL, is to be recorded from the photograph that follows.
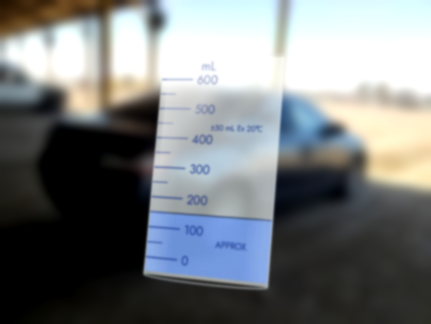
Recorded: 150 mL
